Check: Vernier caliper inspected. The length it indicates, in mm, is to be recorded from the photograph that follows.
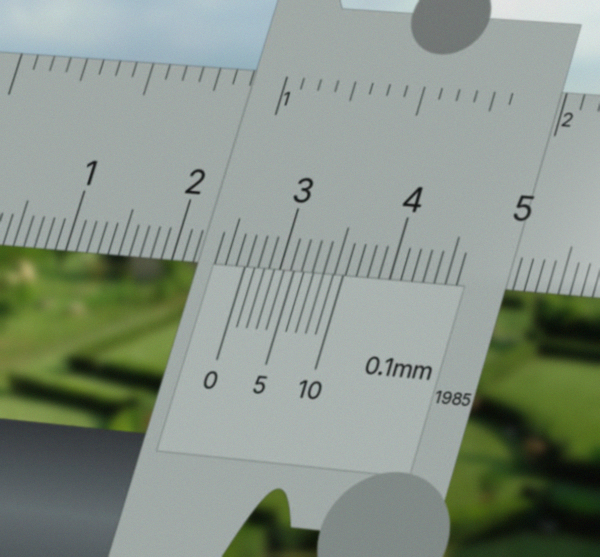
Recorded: 26.8 mm
